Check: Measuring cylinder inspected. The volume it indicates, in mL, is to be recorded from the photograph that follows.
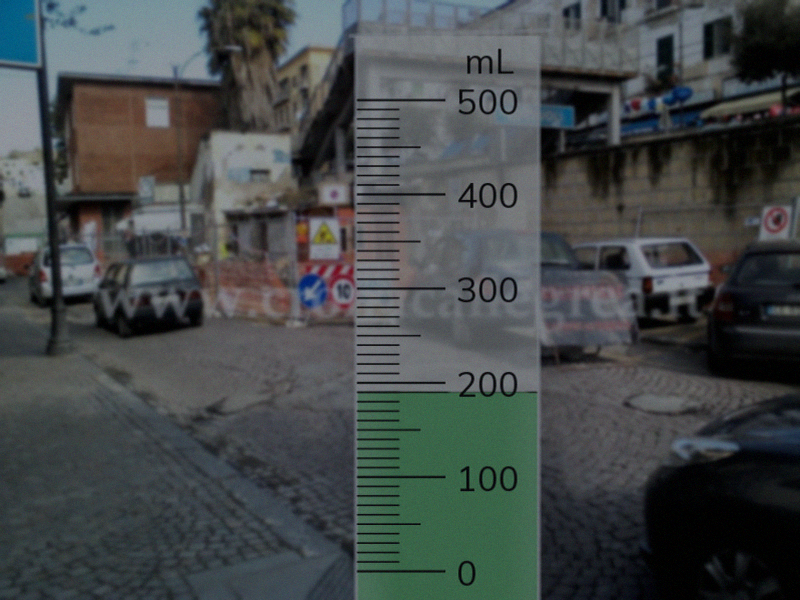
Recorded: 190 mL
